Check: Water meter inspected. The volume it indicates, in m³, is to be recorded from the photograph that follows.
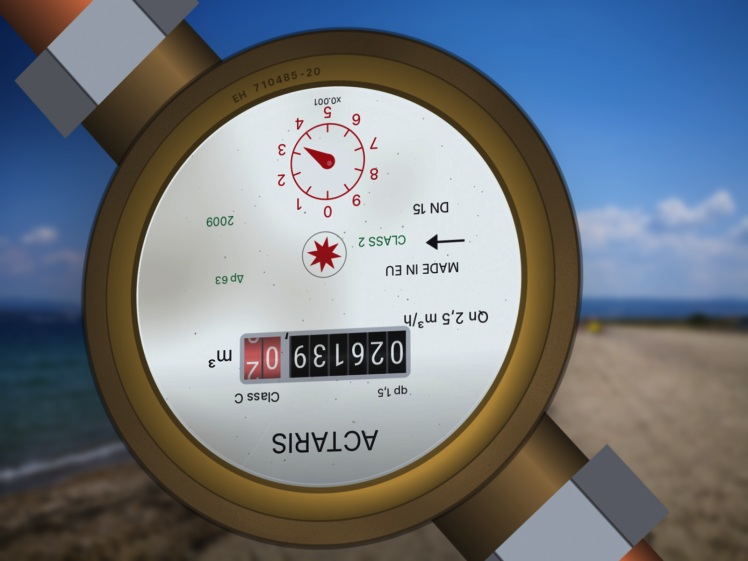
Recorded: 26139.023 m³
